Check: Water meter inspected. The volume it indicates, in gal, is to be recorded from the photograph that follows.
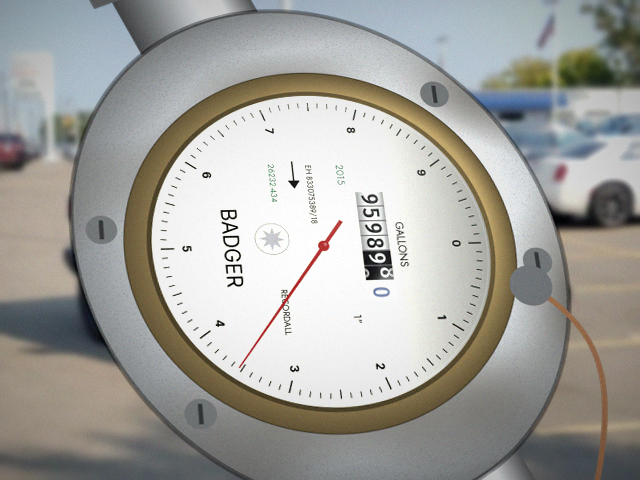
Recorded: 9598983.5 gal
